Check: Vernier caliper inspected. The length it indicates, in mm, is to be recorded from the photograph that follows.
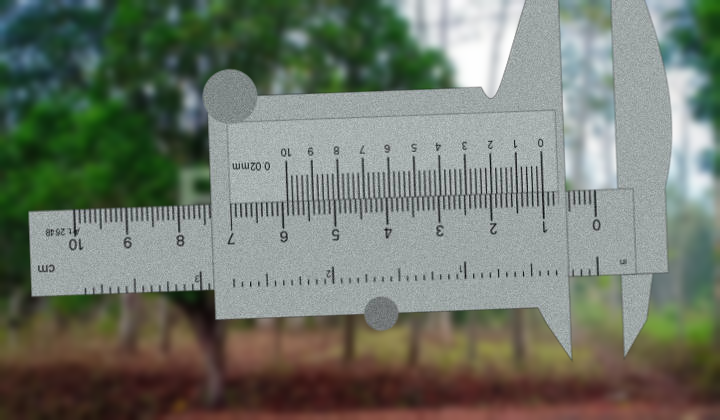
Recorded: 10.0 mm
